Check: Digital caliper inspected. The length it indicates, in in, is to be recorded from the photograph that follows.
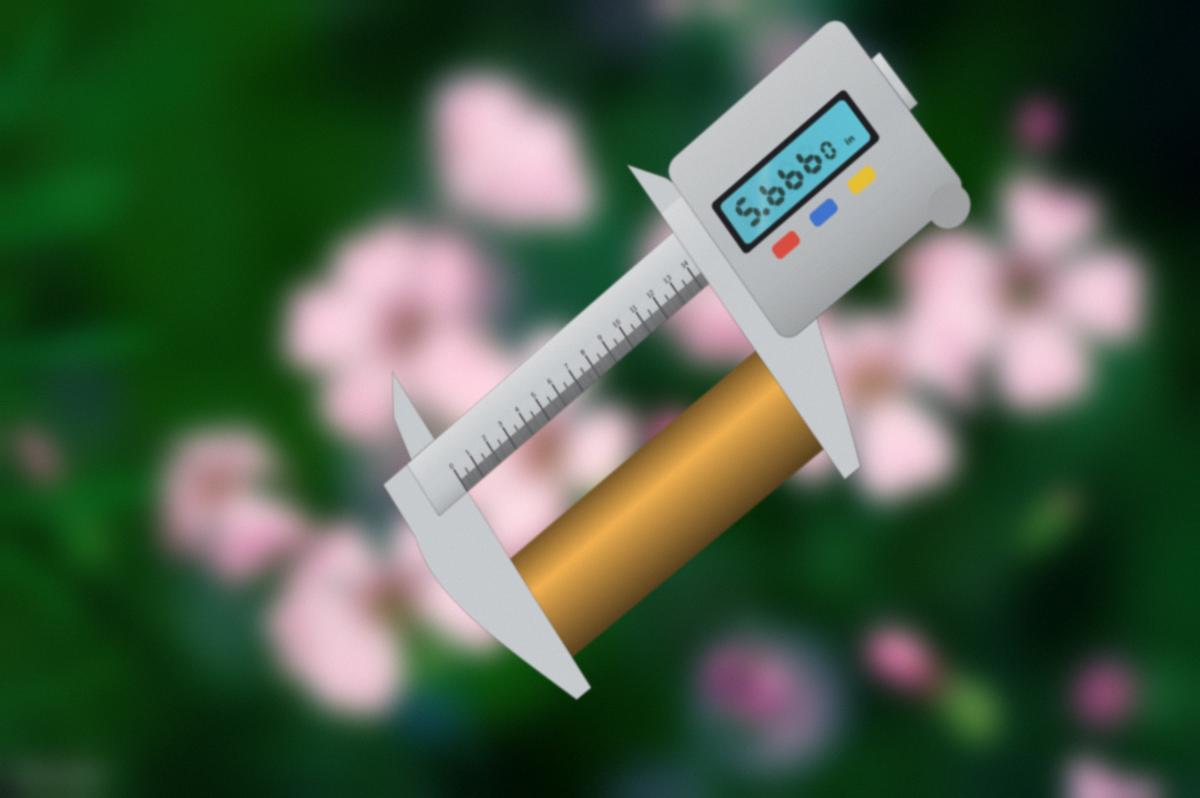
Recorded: 5.6660 in
